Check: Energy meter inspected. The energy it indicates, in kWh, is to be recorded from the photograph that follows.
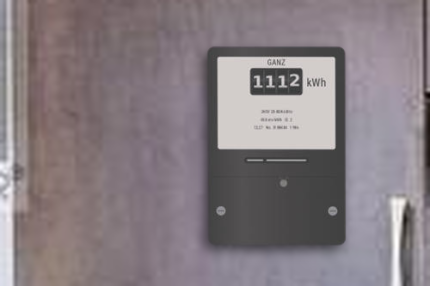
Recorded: 1112 kWh
